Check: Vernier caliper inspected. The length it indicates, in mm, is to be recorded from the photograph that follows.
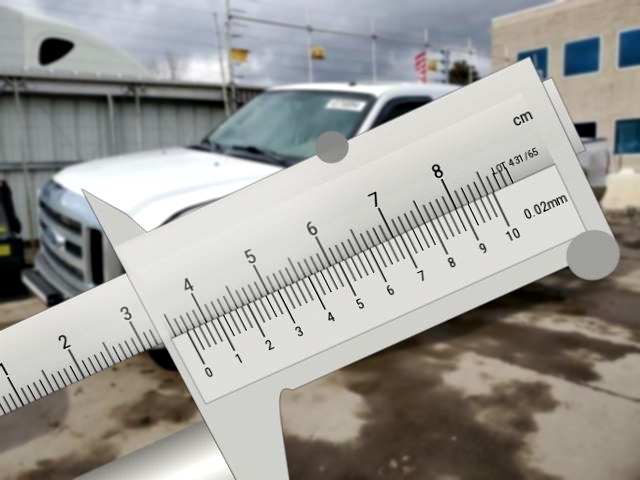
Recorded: 36.8 mm
